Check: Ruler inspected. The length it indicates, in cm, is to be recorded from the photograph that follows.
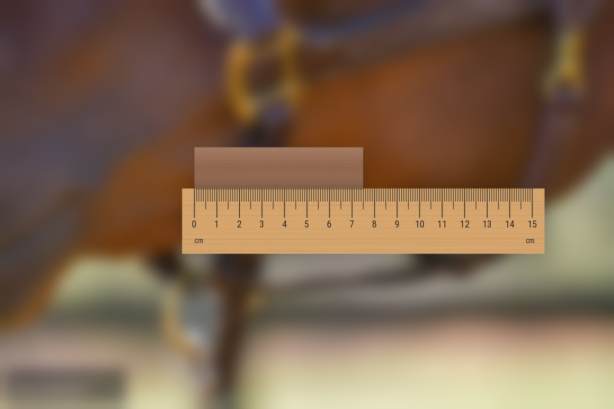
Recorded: 7.5 cm
